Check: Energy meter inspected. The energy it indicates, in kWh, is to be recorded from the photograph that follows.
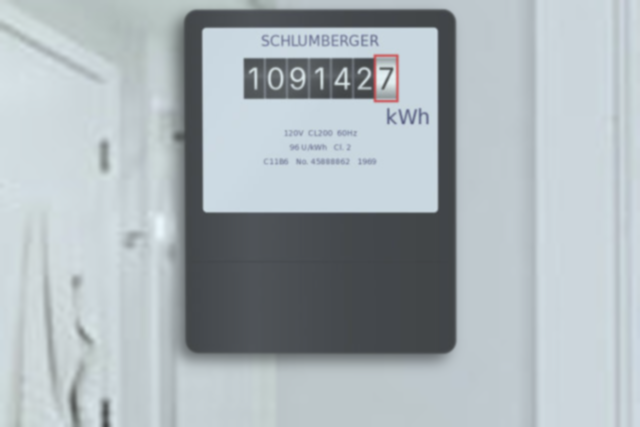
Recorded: 109142.7 kWh
